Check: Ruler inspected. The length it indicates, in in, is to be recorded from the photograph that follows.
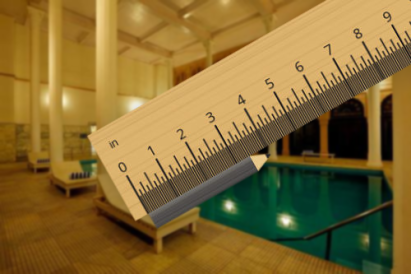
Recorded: 4 in
